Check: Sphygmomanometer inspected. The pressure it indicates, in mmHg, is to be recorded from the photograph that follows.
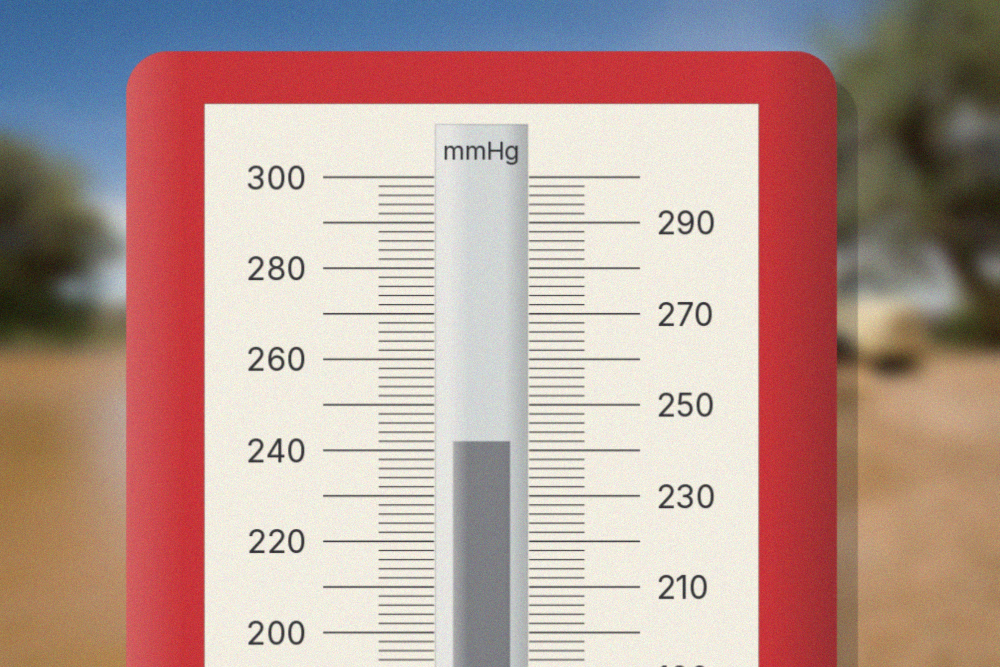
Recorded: 242 mmHg
